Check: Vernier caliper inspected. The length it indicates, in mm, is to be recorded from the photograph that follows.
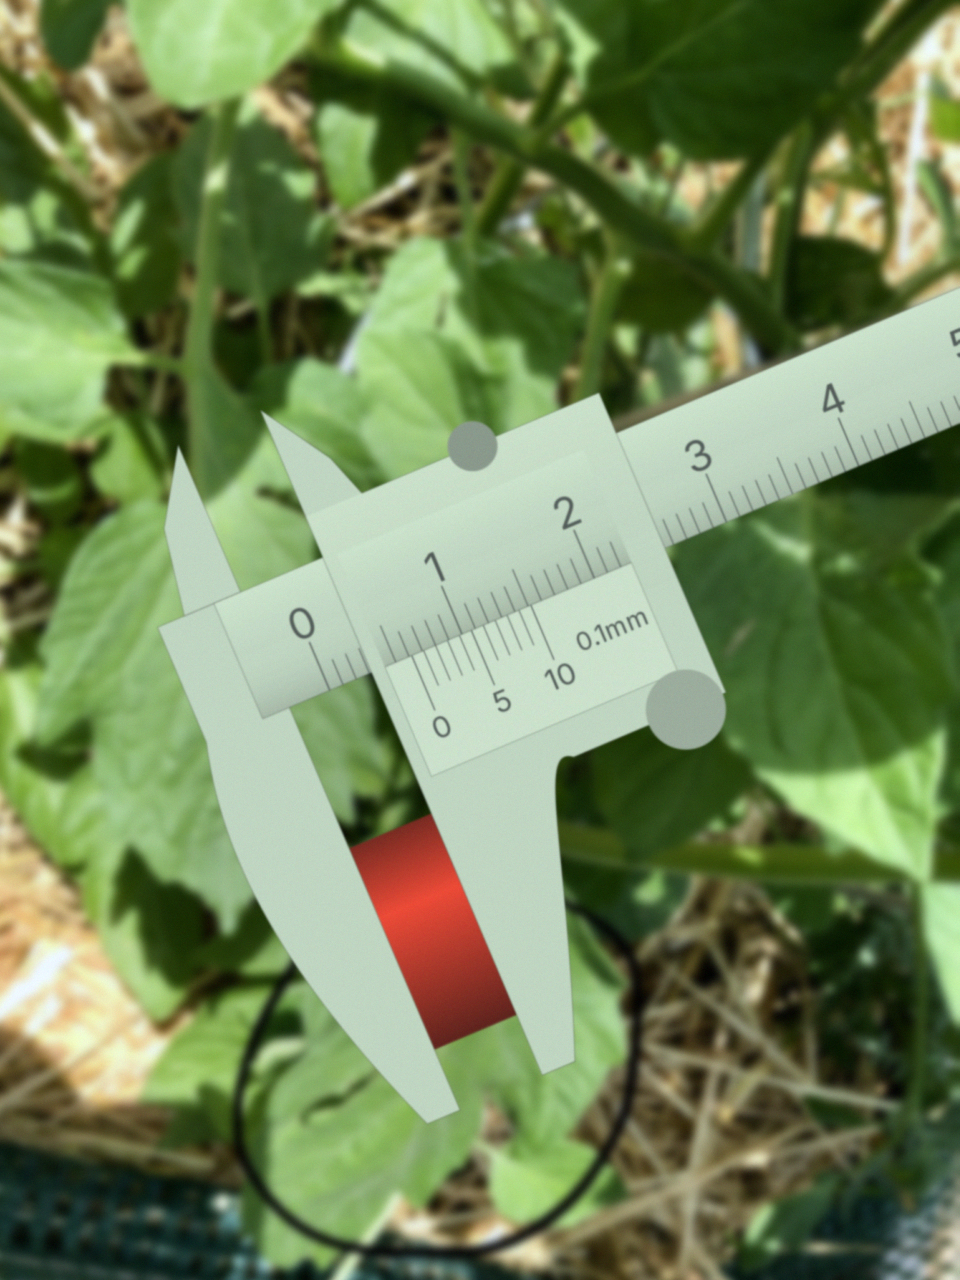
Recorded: 6.2 mm
